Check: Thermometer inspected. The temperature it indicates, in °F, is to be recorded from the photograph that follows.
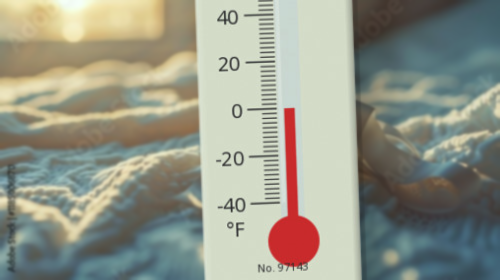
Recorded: 0 °F
